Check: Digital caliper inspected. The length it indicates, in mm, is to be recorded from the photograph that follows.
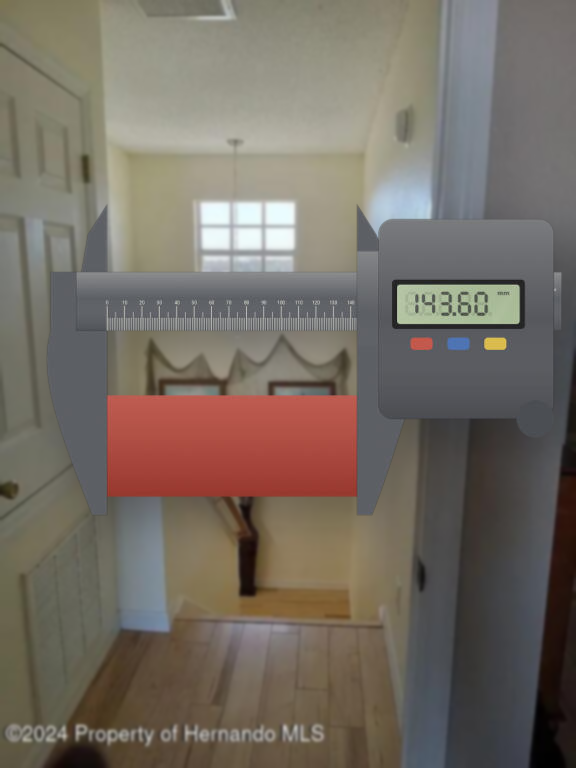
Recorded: 143.60 mm
